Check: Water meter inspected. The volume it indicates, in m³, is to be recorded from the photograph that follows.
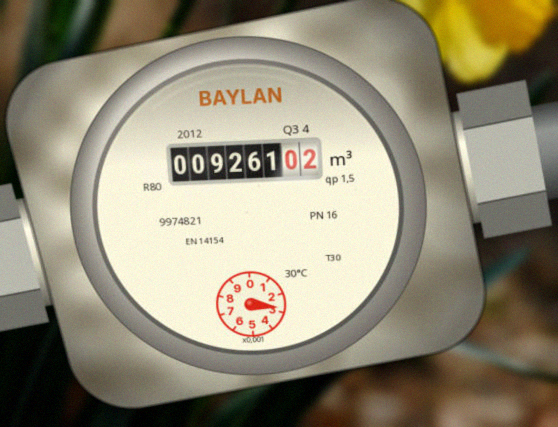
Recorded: 9261.022 m³
